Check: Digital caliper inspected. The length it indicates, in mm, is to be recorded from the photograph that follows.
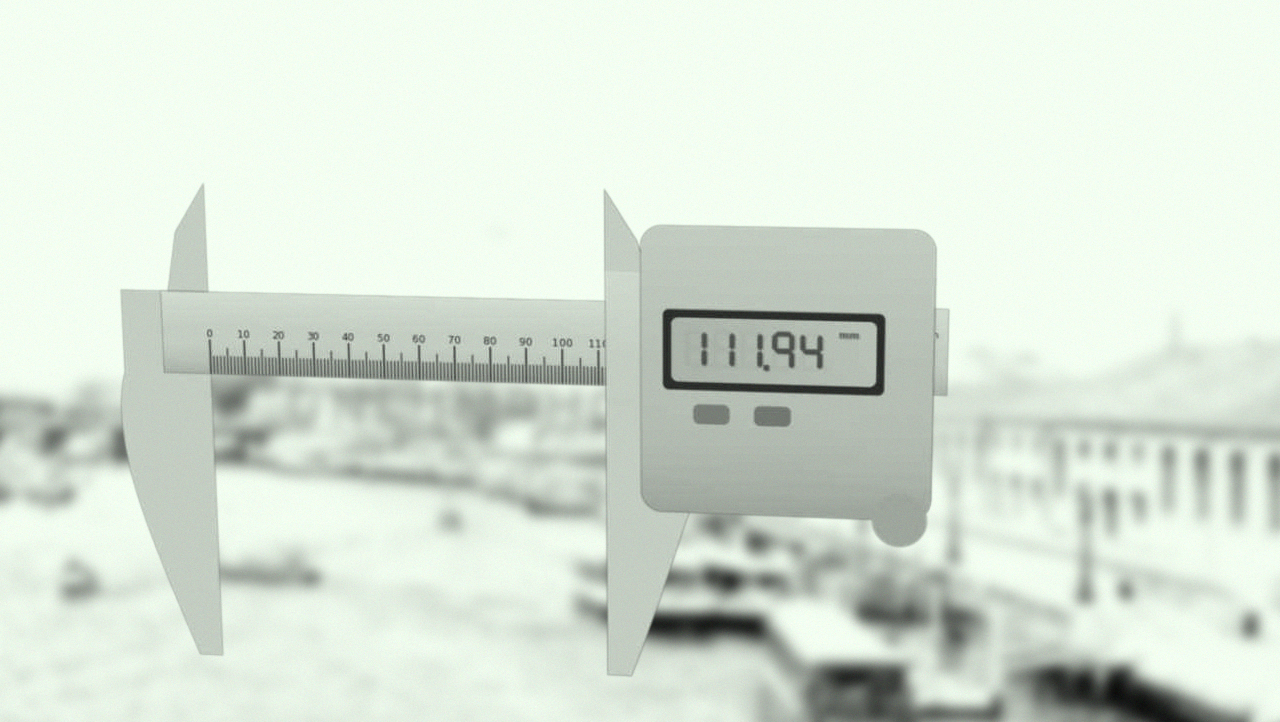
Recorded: 111.94 mm
